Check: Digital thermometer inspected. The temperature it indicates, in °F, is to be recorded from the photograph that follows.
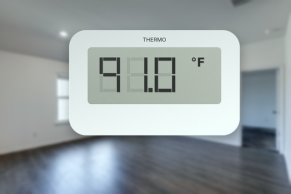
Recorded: 91.0 °F
